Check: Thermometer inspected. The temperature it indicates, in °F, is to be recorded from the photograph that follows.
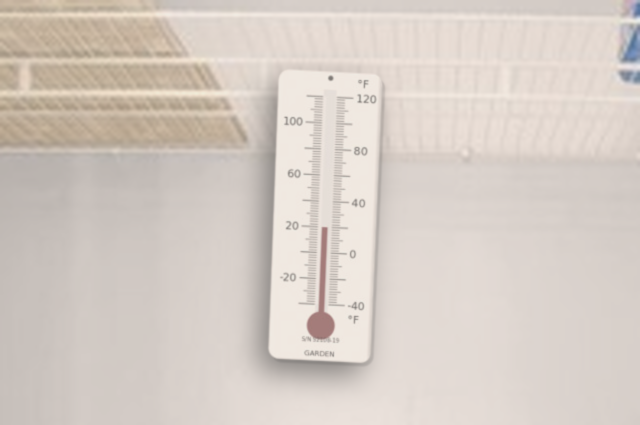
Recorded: 20 °F
